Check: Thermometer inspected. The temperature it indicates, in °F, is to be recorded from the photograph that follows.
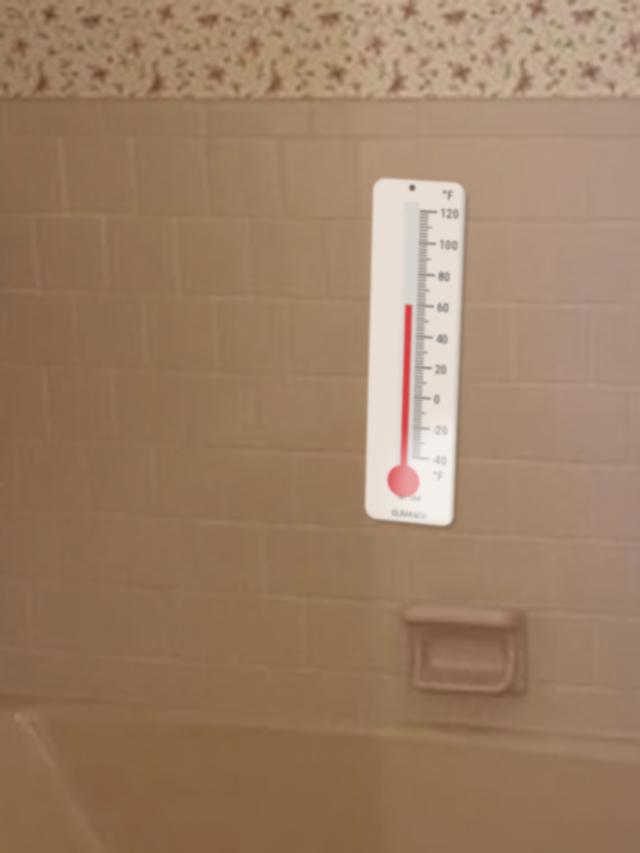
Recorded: 60 °F
